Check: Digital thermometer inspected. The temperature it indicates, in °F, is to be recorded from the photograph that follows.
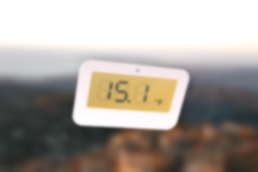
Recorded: 15.1 °F
